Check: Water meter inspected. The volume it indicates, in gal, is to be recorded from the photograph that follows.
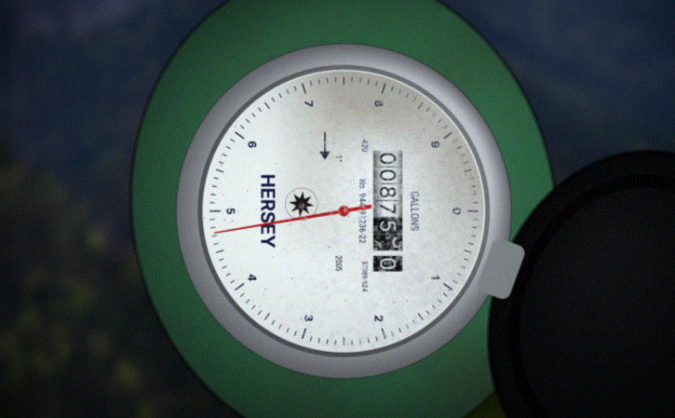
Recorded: 87534.7 gal
